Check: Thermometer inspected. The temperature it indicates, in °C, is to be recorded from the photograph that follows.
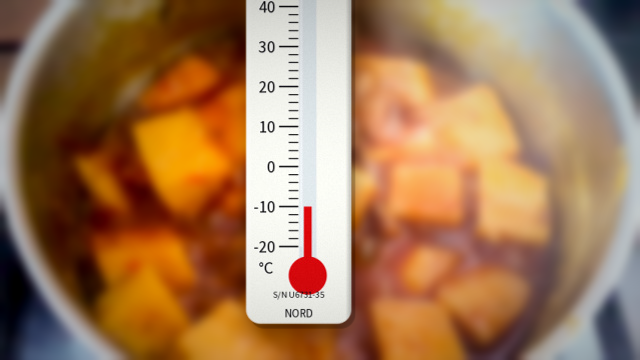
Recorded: -10 °C
